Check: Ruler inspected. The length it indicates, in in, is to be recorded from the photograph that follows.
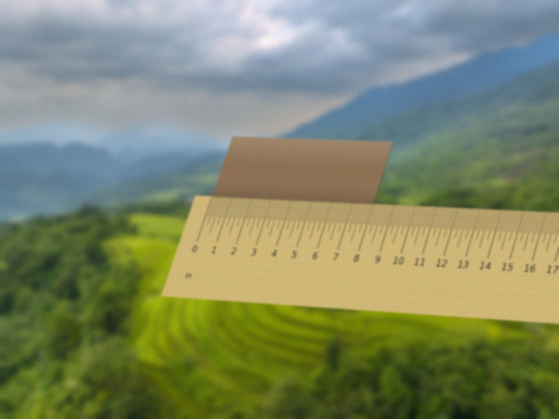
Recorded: 8 in
